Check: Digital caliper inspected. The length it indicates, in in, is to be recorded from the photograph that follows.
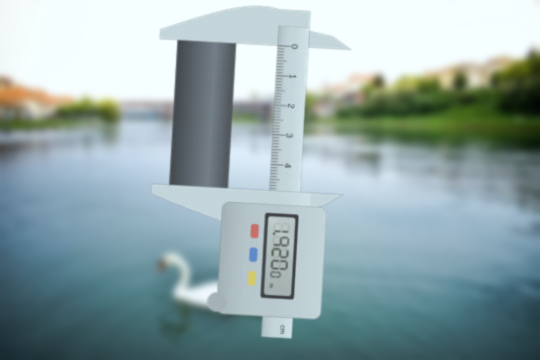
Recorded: 1.9200 in
